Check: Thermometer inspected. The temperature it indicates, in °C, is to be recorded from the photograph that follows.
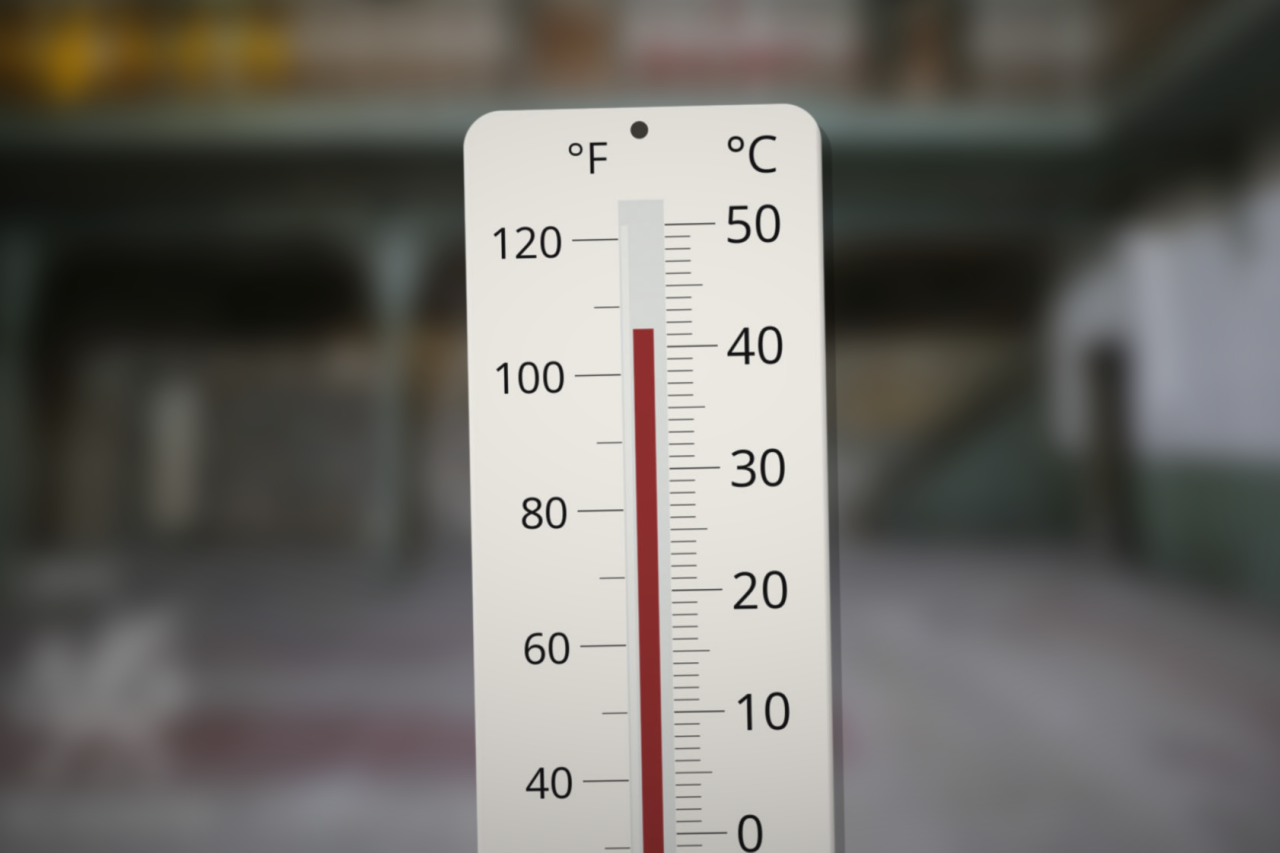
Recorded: 41.5 °C
